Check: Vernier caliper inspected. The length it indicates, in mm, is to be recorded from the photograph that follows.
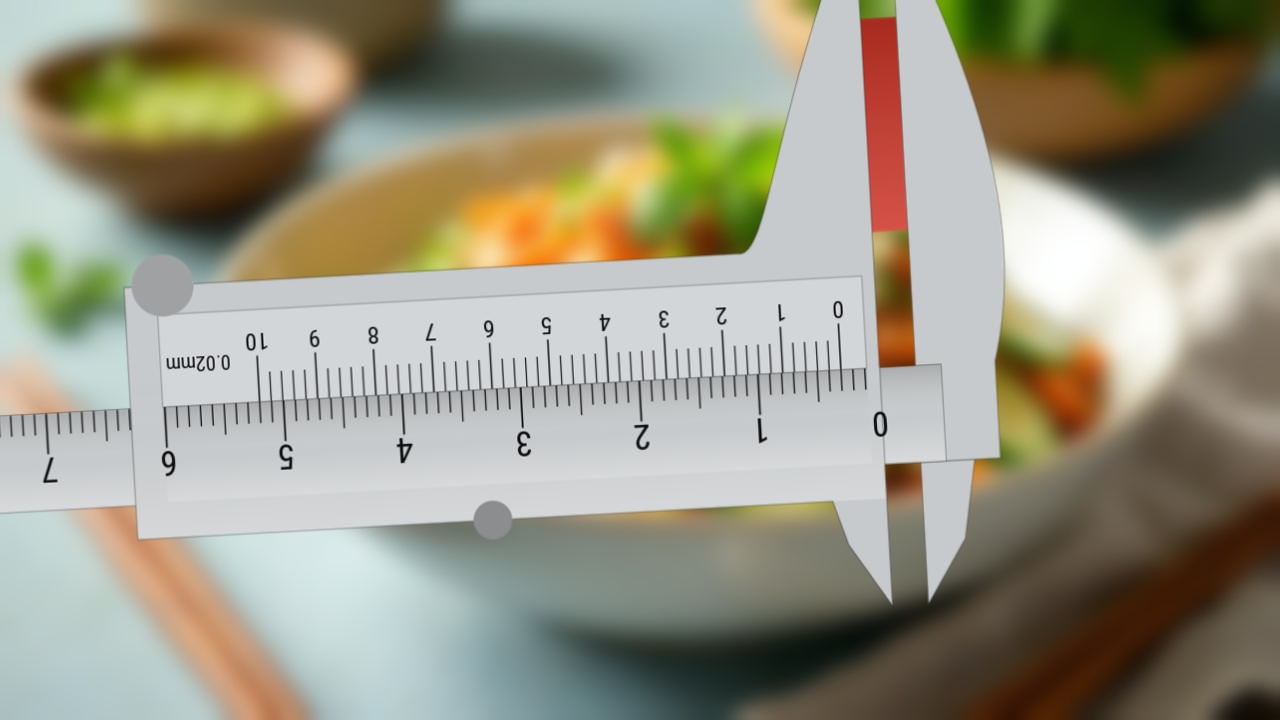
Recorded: 3.0 mm
